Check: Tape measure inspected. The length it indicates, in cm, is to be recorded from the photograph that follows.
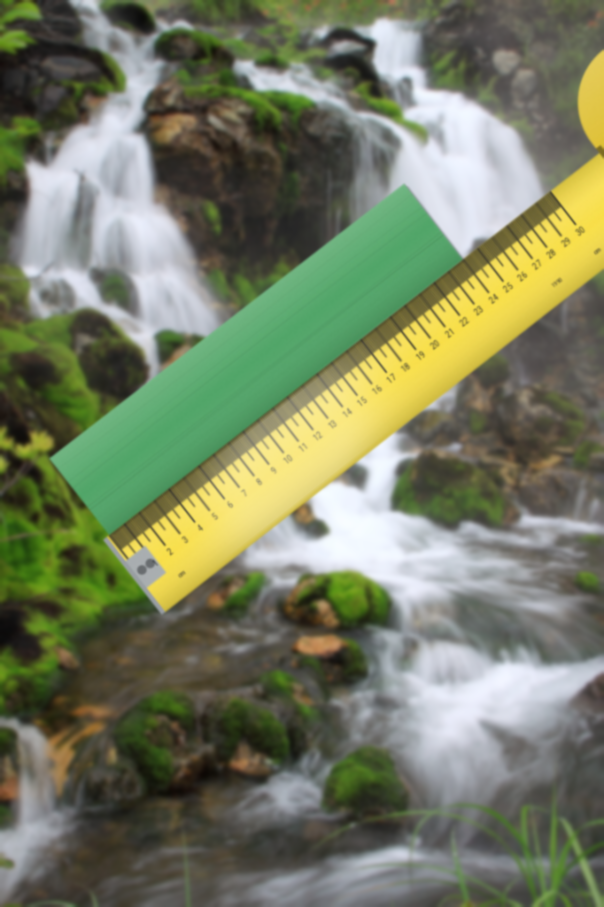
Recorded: 24 cm
